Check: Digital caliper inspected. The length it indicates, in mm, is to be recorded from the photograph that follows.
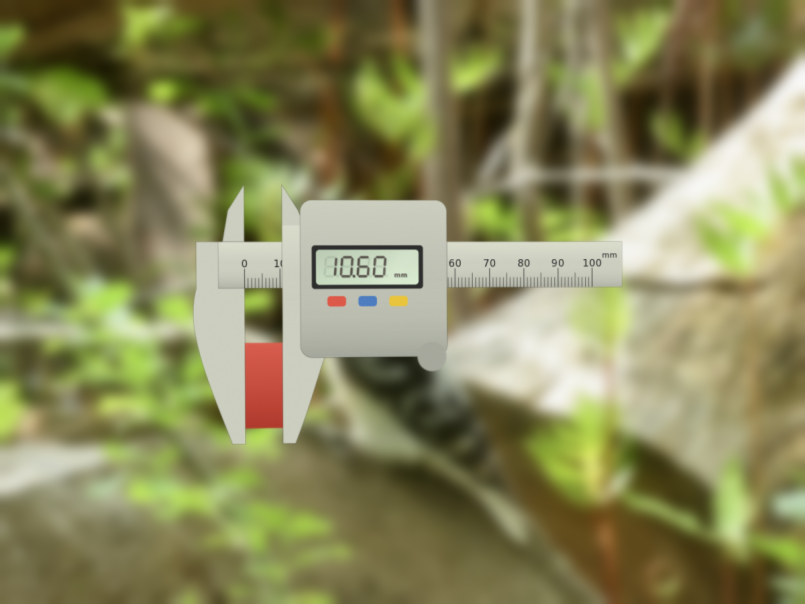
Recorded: 10.60 mm
